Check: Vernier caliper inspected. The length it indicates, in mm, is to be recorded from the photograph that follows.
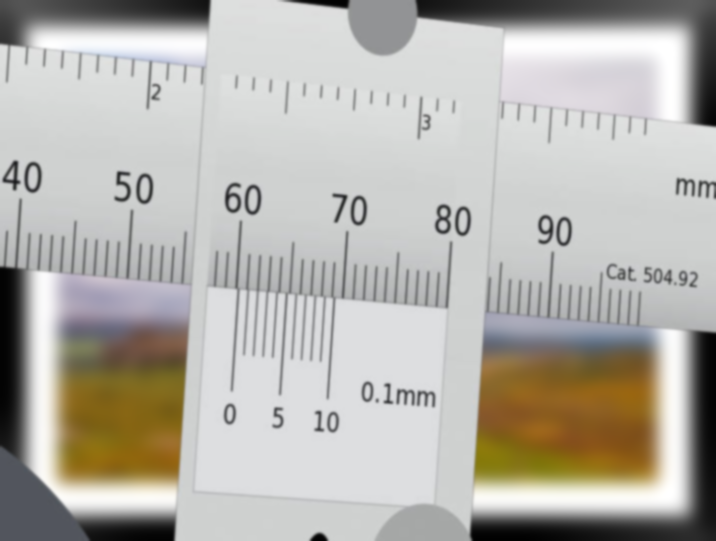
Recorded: 60.2 mm
